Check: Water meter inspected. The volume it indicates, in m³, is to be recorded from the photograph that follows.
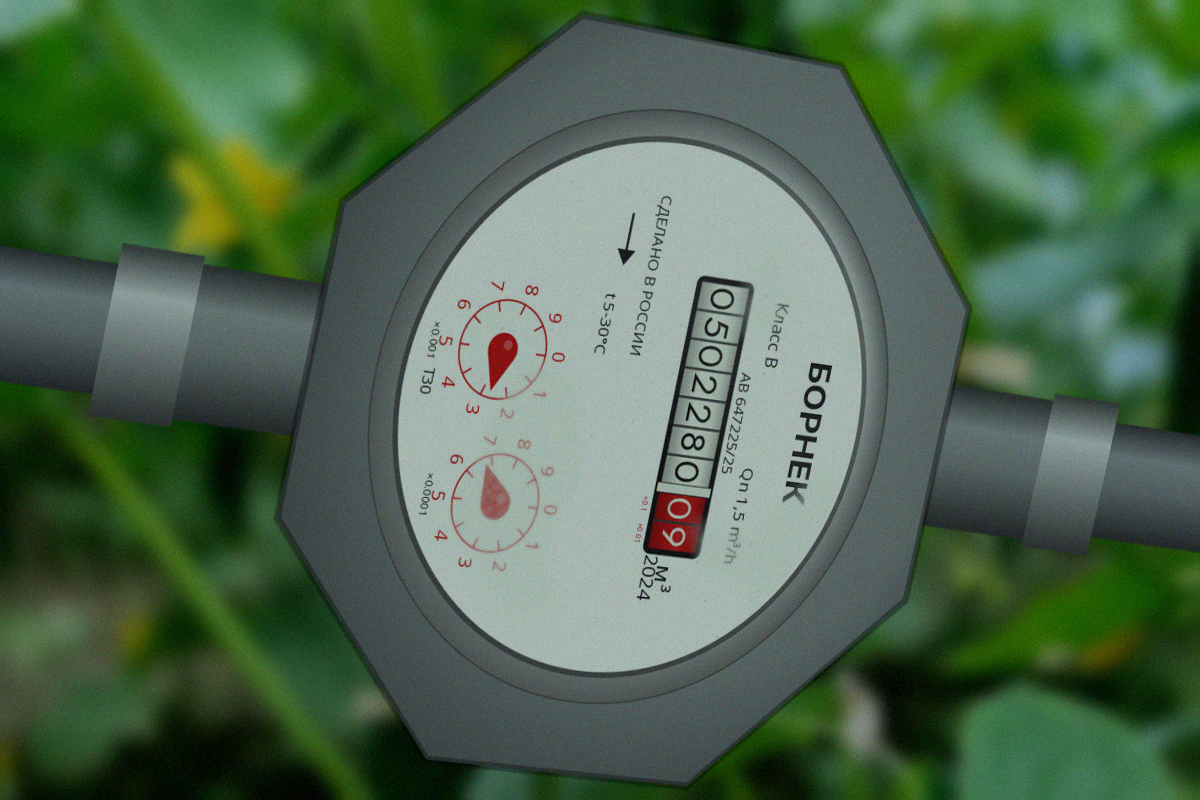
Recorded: 502280.0926 m³
